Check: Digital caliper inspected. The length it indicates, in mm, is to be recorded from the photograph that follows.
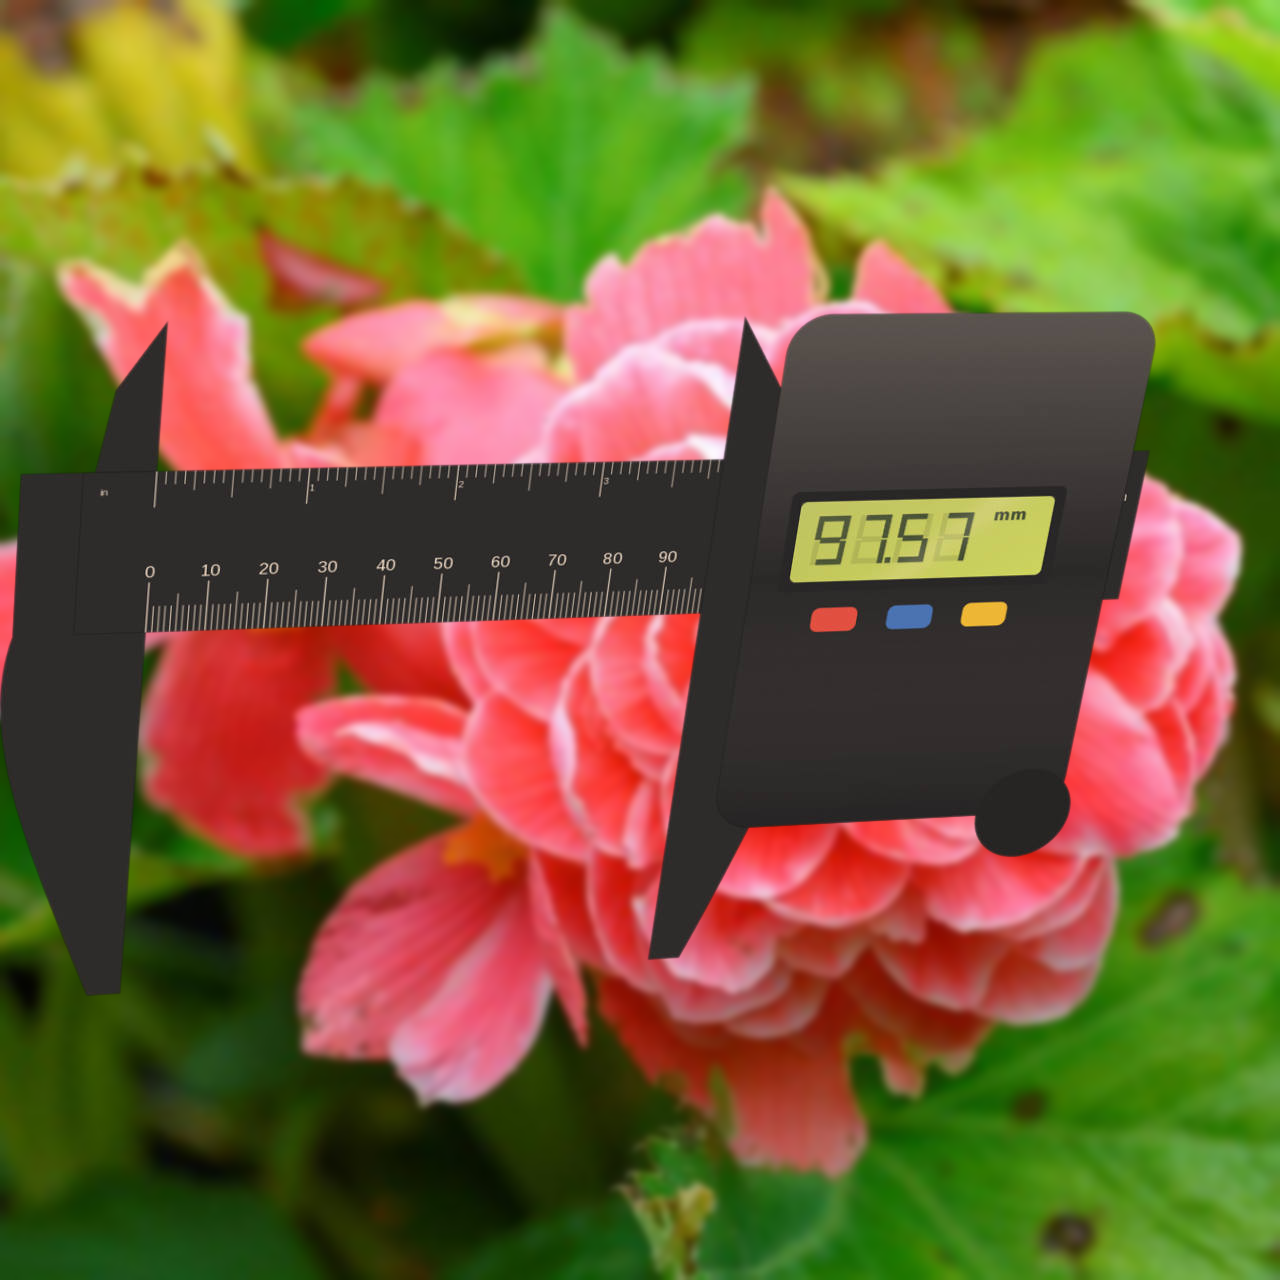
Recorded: 97.57 mm
